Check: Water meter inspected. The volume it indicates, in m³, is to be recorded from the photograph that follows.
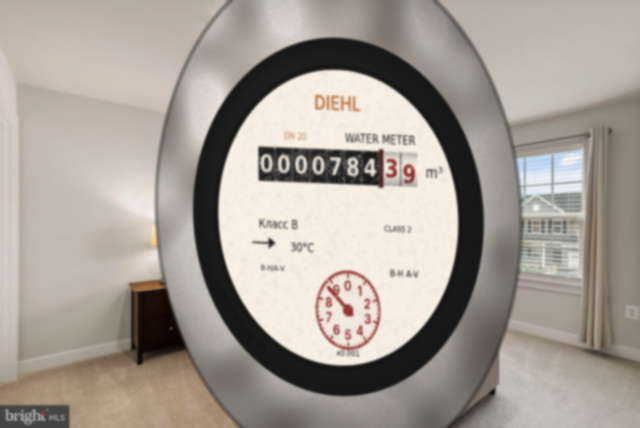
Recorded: 784.388 m³
